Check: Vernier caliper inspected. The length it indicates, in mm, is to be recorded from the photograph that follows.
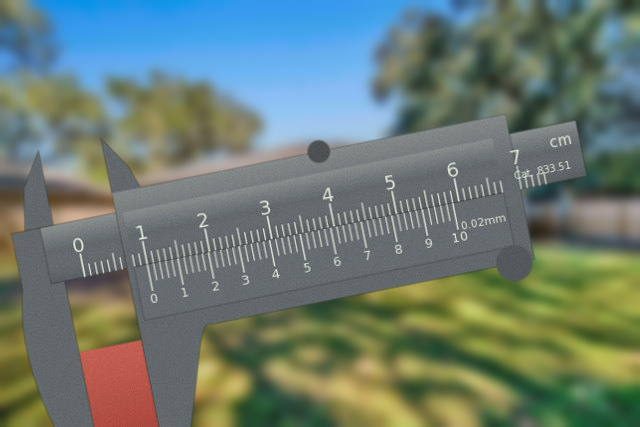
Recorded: 10.0 mm
